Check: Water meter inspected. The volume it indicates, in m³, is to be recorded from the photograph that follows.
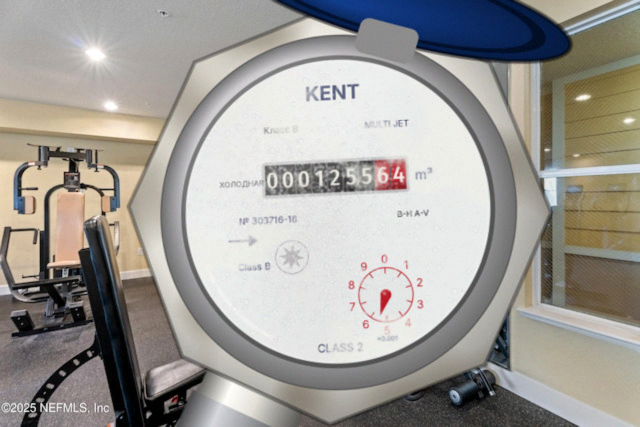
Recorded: 1255.645 m³
